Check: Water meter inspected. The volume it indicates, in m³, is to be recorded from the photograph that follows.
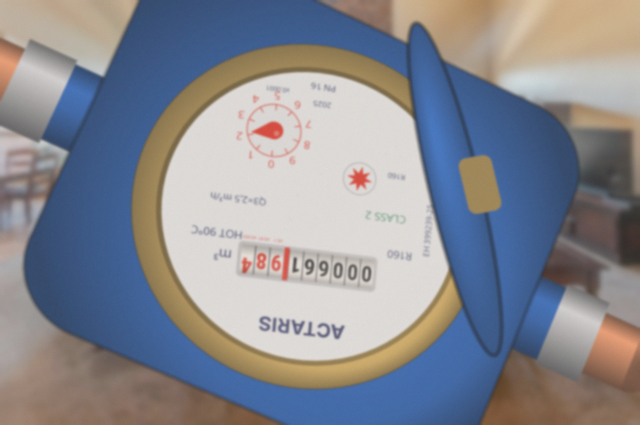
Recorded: 661.9842 m³
